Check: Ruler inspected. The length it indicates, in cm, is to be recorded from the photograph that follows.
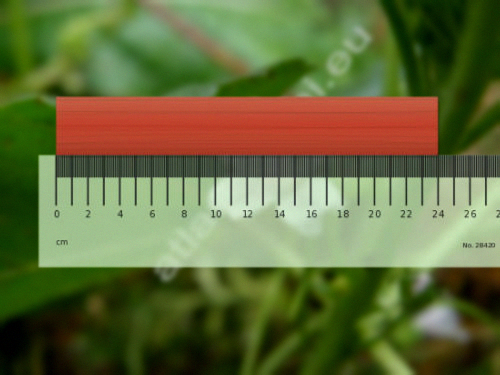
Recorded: 24 cm
